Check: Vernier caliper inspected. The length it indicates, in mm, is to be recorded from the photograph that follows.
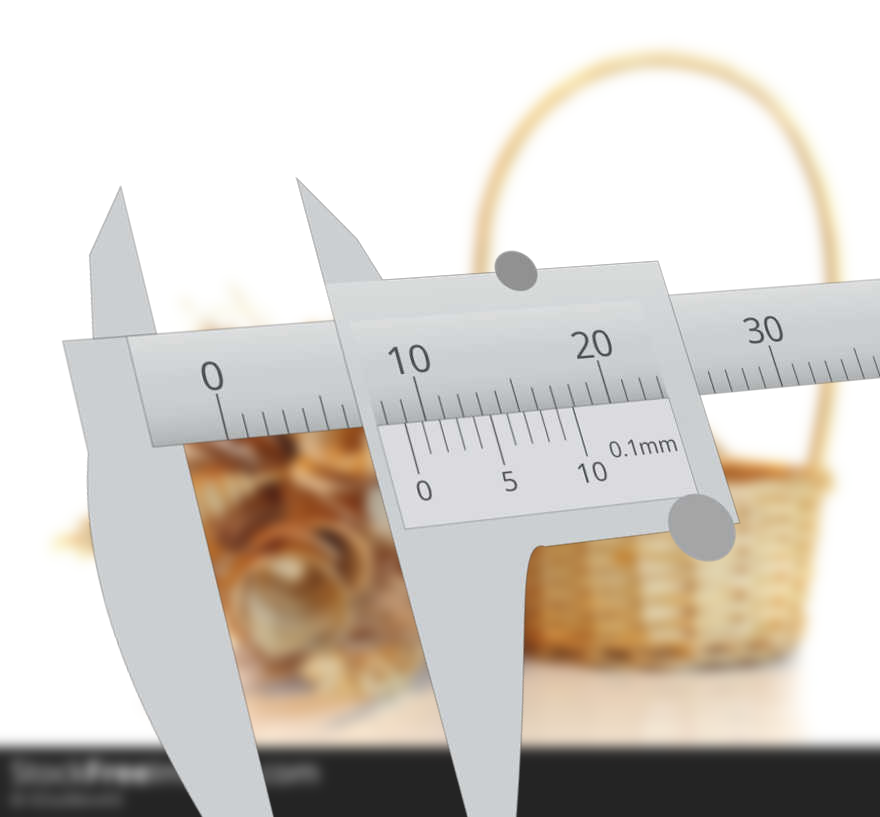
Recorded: 8.9 mm
